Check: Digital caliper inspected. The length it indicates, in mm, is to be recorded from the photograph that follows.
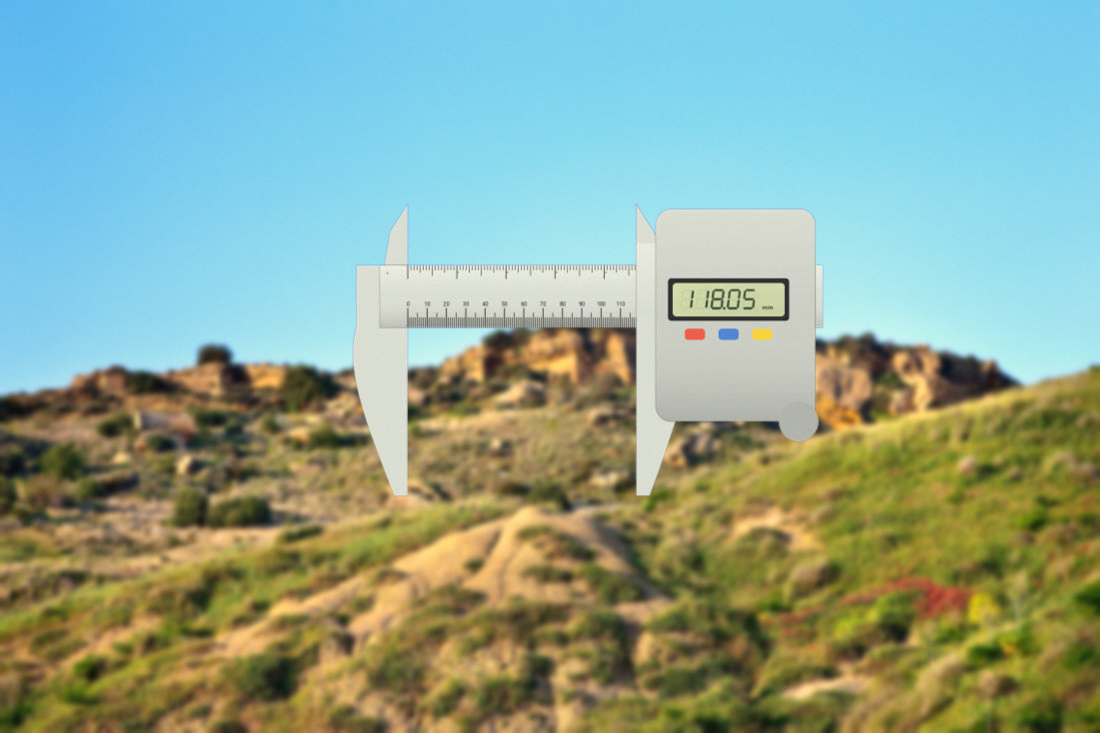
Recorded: 118.05 mm
